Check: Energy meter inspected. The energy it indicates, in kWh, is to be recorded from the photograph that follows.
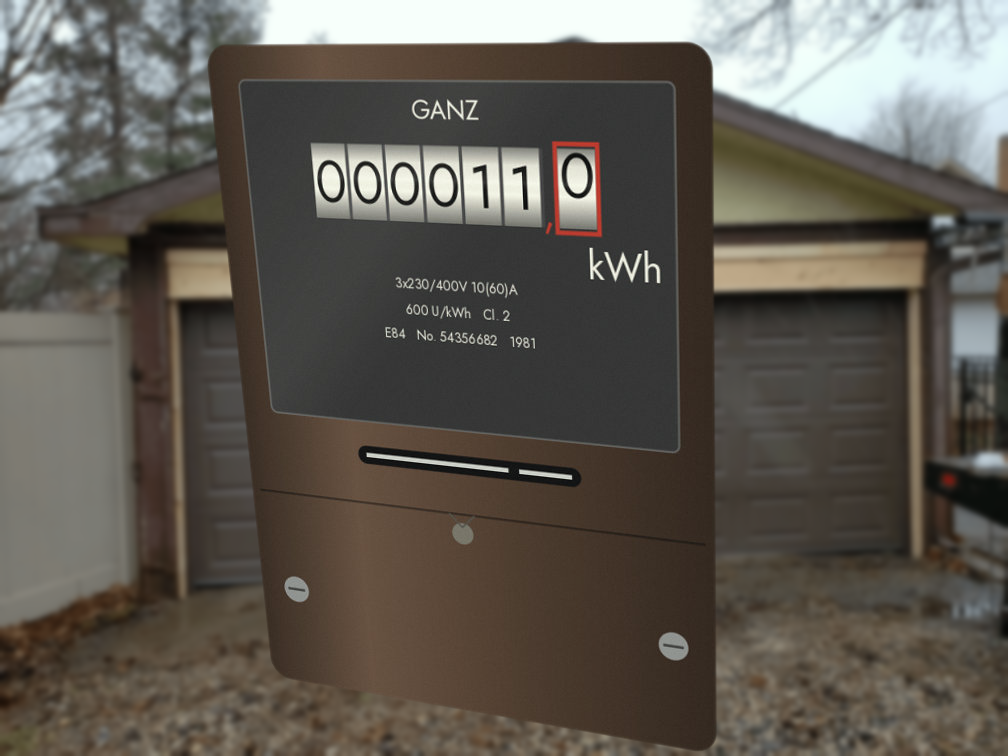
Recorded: 11.0 kWh
